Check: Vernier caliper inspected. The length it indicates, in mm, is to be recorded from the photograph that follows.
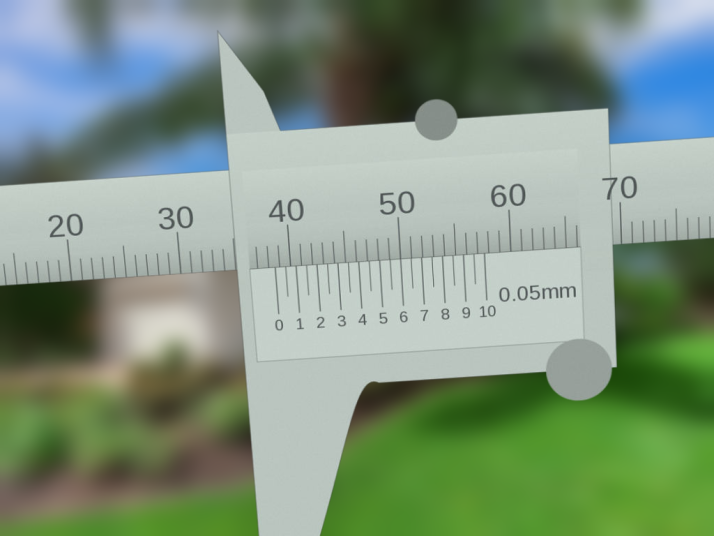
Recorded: 38.6 mm
